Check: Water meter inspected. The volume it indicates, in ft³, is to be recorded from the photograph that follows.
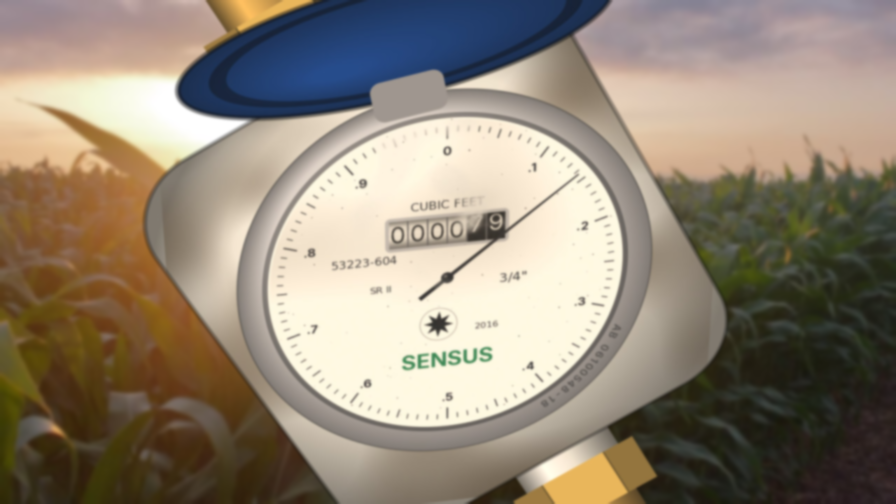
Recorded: 79.14 ft³
